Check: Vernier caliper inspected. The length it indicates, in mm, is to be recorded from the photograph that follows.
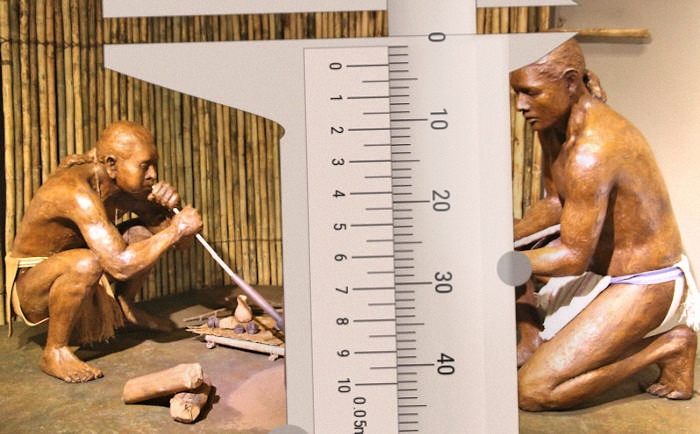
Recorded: 3.2 mm
